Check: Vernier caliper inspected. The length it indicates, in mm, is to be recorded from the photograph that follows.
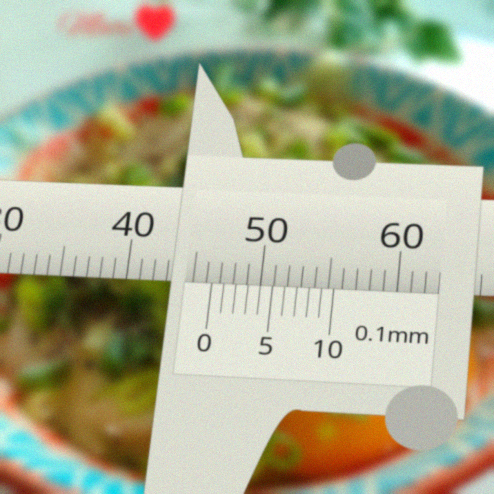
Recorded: 46.4 mm
